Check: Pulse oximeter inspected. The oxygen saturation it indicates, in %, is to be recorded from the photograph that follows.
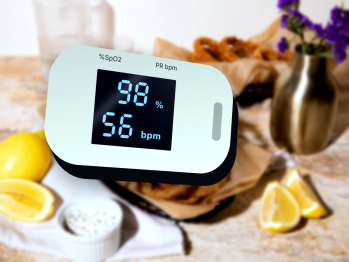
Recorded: 98 %
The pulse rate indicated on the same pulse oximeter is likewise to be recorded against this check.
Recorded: 56 bpm
